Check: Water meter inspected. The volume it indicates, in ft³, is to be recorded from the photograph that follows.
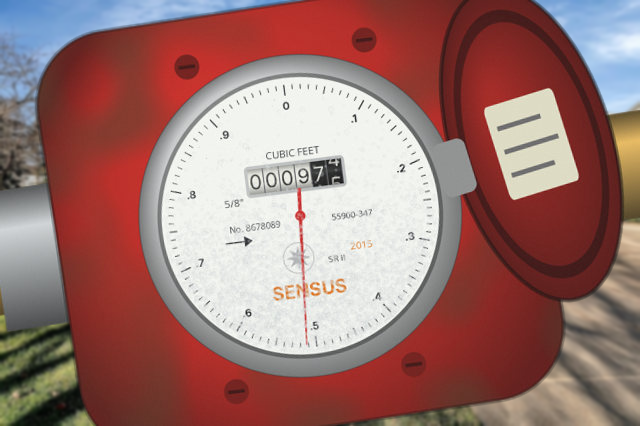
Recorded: 974.51 ft³
